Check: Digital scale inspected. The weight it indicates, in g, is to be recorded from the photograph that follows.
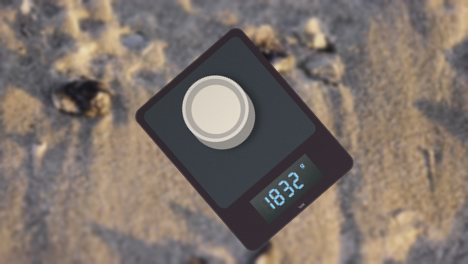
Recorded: 1832 g
